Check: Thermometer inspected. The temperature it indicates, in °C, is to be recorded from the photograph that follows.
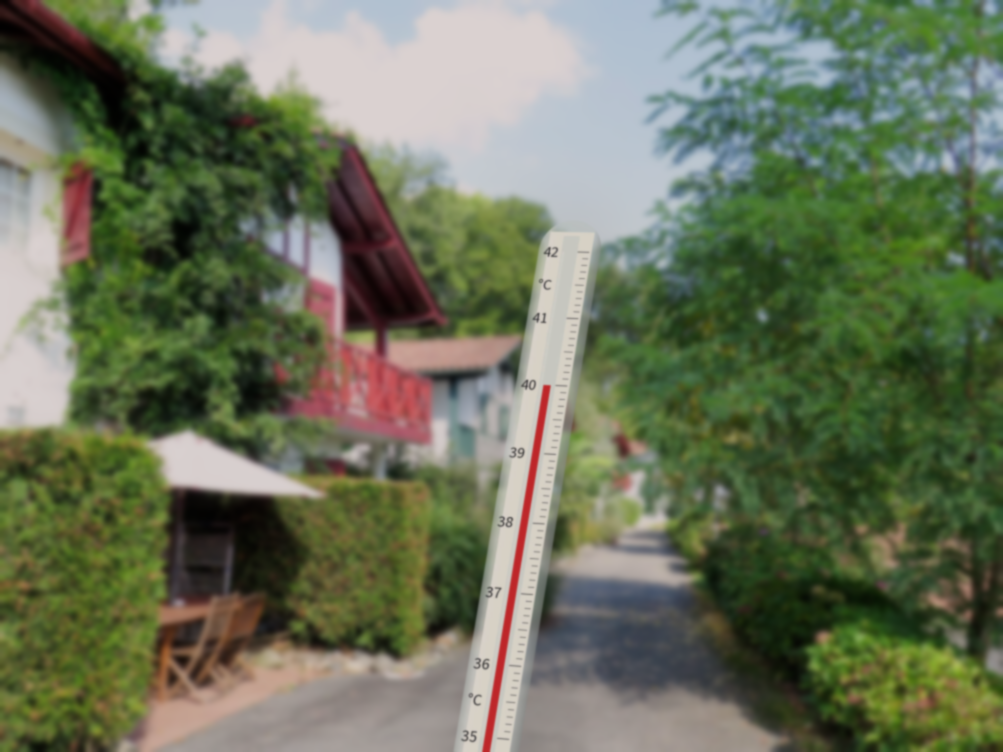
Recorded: 40 °C
